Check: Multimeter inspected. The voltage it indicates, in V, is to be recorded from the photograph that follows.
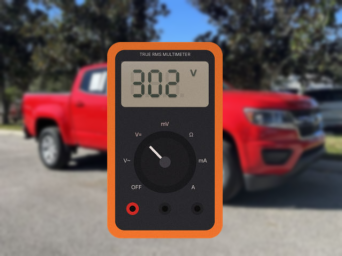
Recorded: 302 V
